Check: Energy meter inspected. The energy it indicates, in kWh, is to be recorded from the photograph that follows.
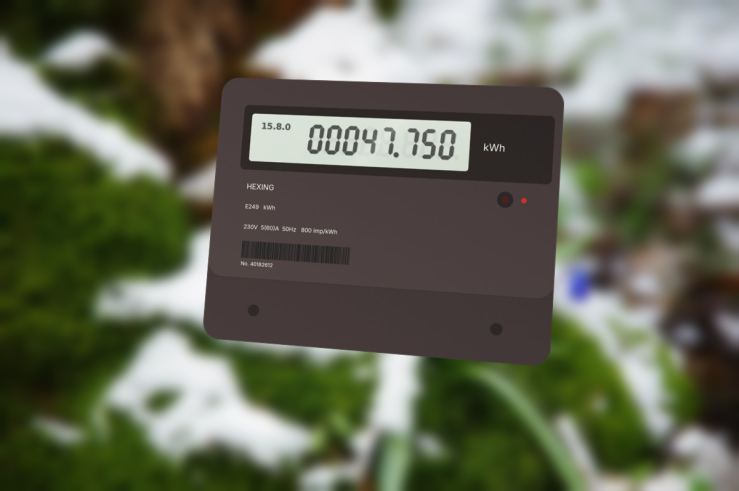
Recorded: 47.750 kWh
